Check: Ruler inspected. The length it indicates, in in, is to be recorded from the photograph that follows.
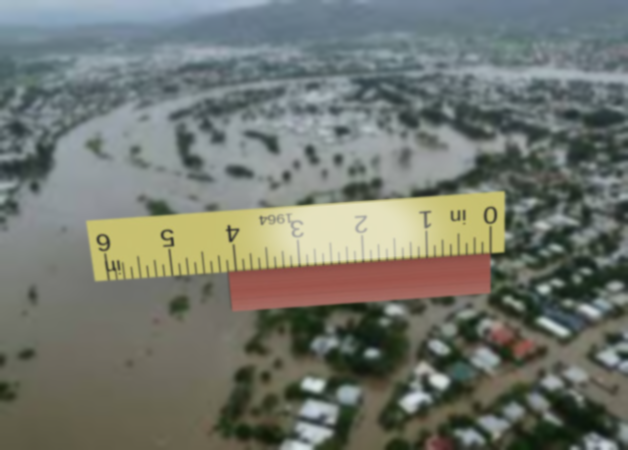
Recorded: 4.125 in
